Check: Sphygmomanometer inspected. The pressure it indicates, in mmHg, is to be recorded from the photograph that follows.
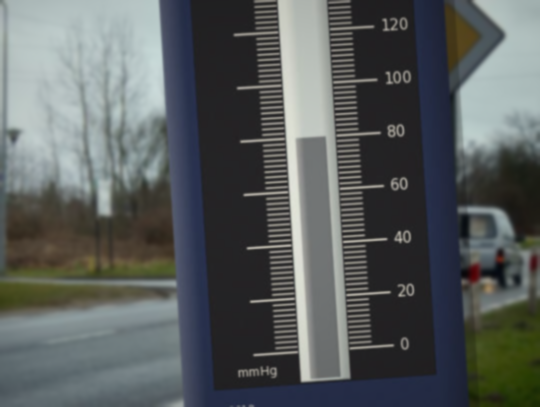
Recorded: 80 mmHg
